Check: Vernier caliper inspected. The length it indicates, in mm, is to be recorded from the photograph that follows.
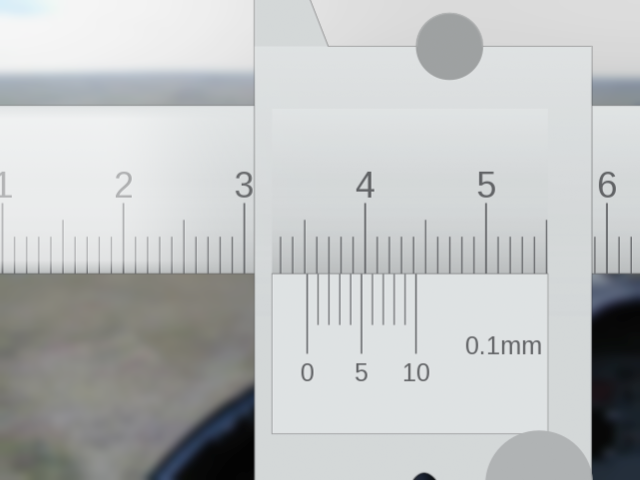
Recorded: 35.2 mm
